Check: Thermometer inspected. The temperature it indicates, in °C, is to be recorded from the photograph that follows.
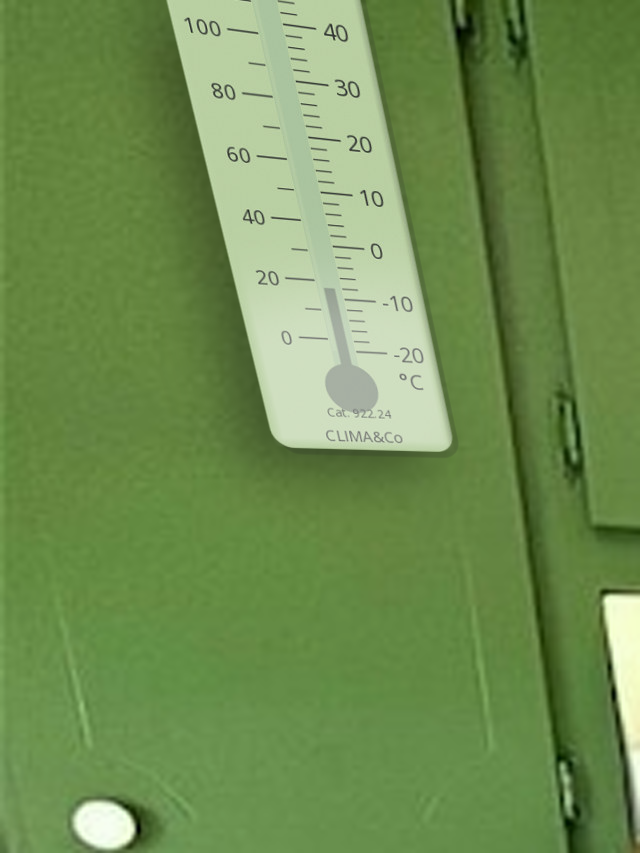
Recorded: -8 °C
